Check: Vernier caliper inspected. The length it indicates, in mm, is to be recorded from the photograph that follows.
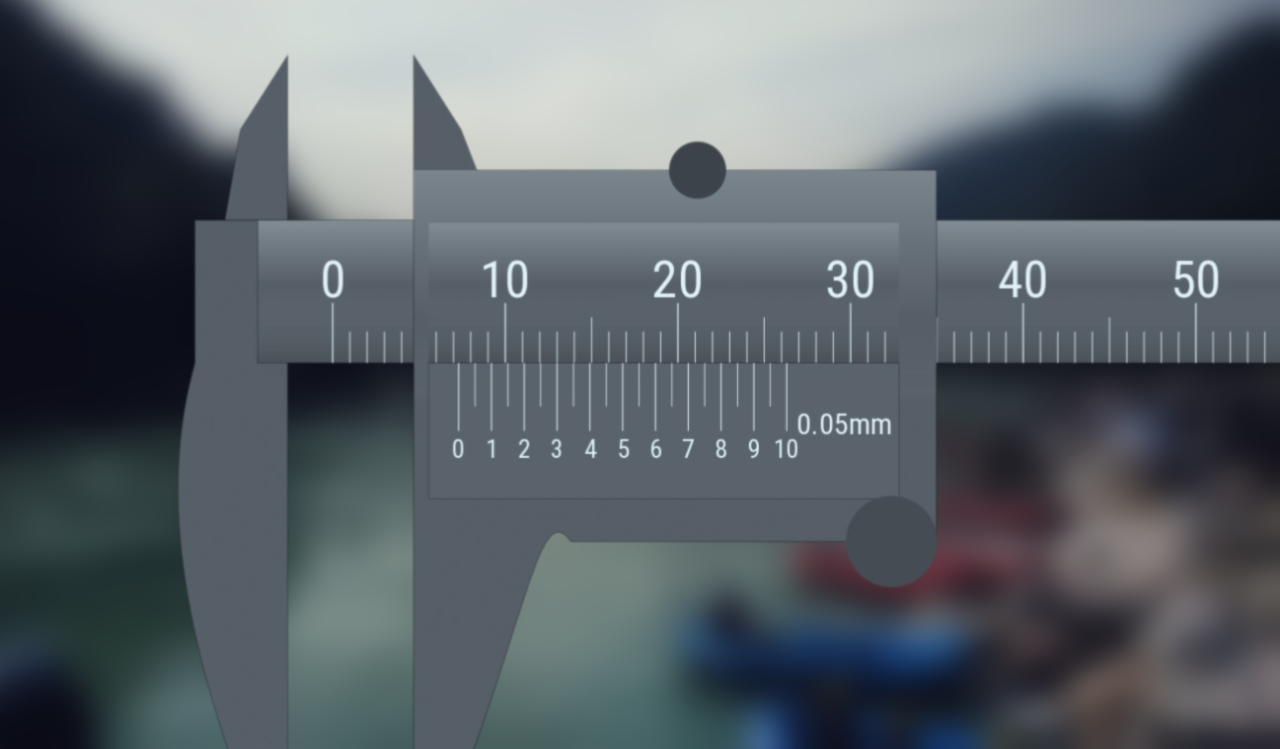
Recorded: 7.3 mm
